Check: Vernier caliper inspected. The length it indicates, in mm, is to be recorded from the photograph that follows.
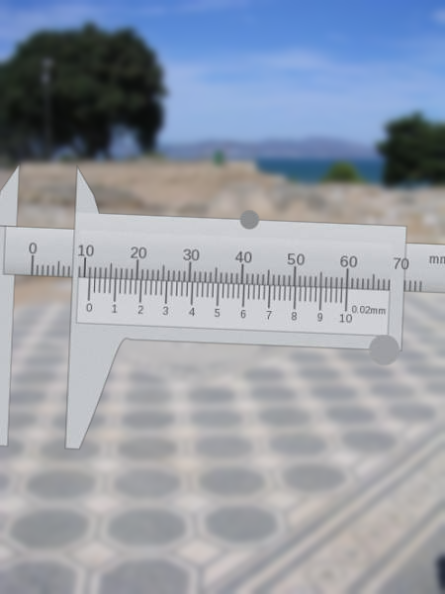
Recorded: 11.0 mm
